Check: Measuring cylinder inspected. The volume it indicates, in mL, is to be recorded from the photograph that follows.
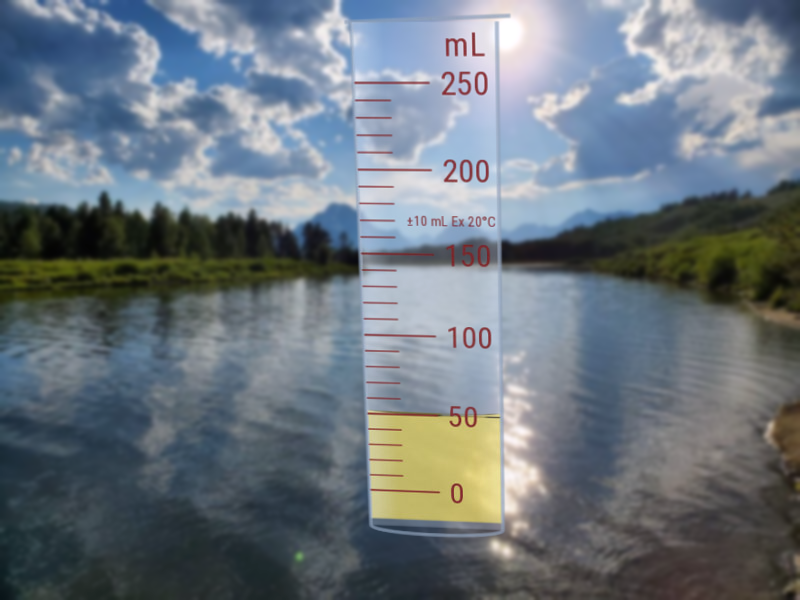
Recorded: 50 mL
